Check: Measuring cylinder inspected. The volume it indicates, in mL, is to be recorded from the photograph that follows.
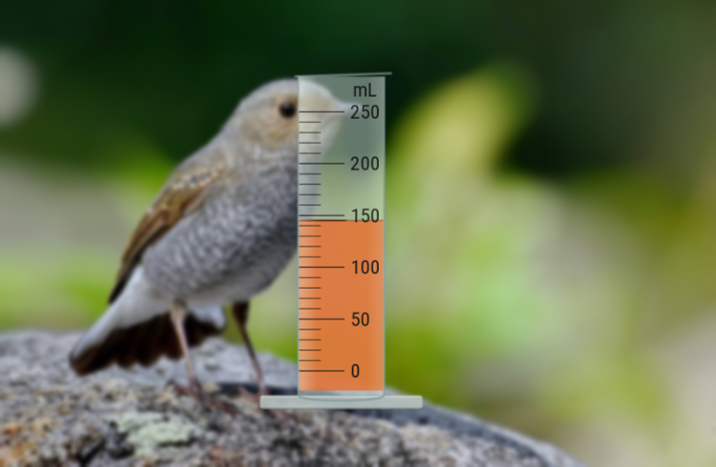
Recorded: 145 mL
